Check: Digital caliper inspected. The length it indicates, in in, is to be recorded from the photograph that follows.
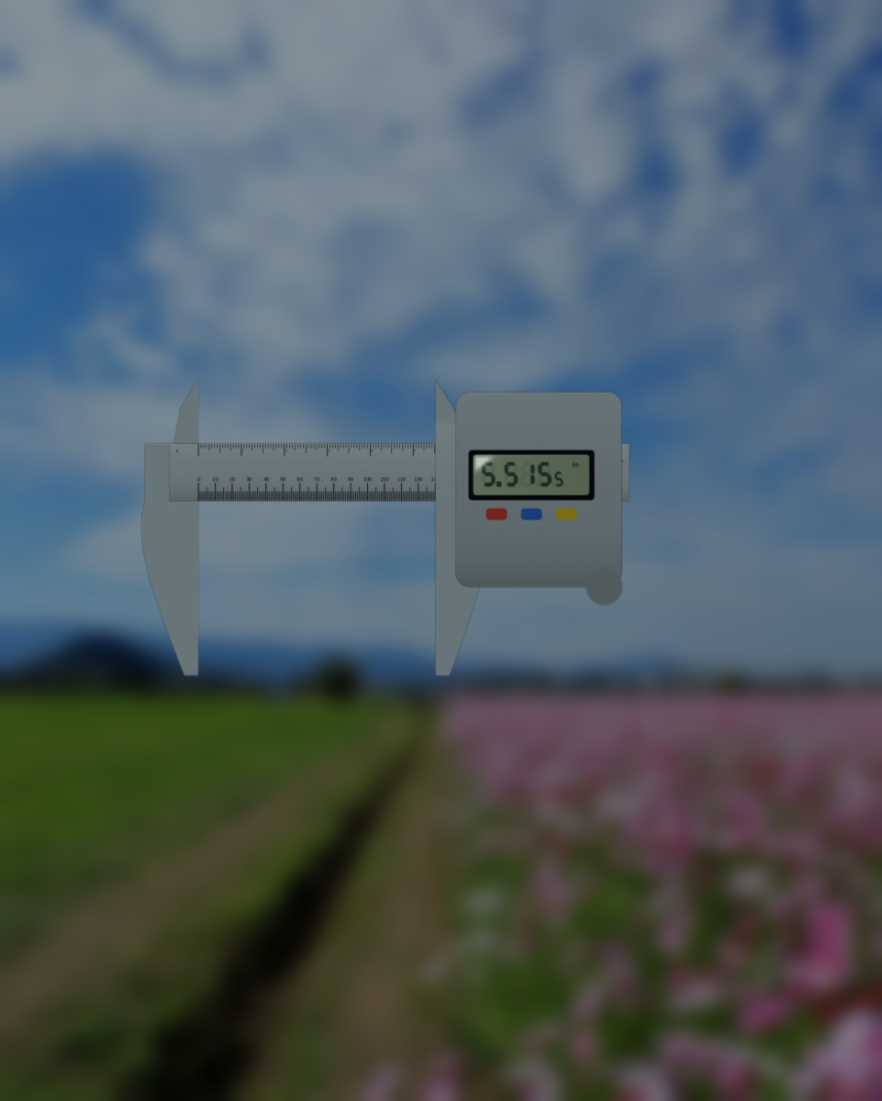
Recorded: 5.5155 in
